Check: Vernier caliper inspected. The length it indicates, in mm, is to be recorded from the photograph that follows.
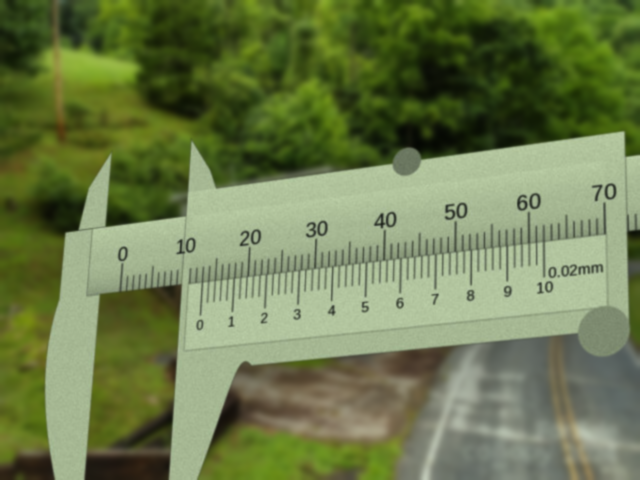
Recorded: 13.0 mm
